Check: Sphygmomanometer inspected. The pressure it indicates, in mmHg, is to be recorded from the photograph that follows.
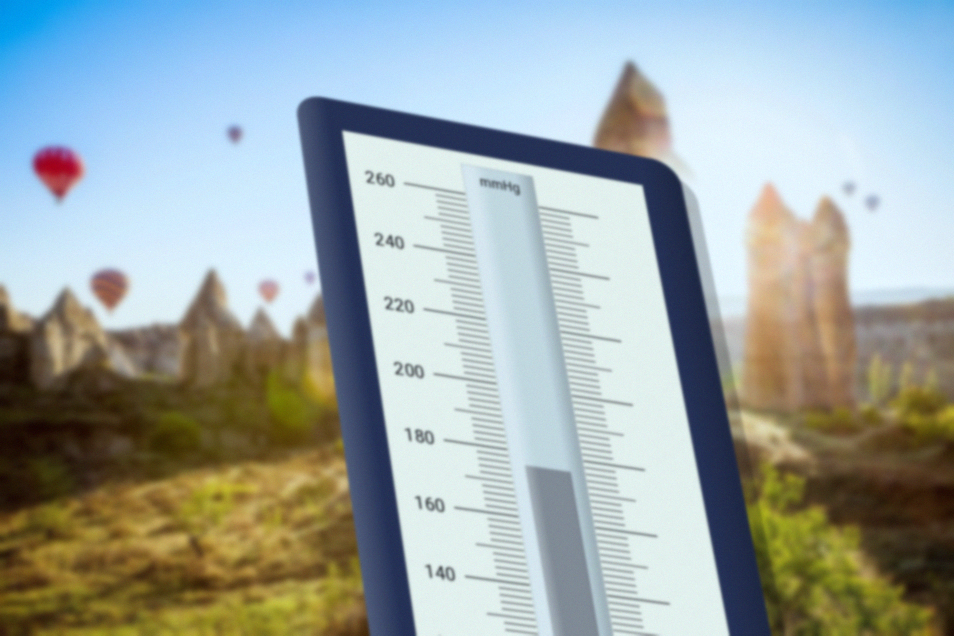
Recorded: 176 mmHg
